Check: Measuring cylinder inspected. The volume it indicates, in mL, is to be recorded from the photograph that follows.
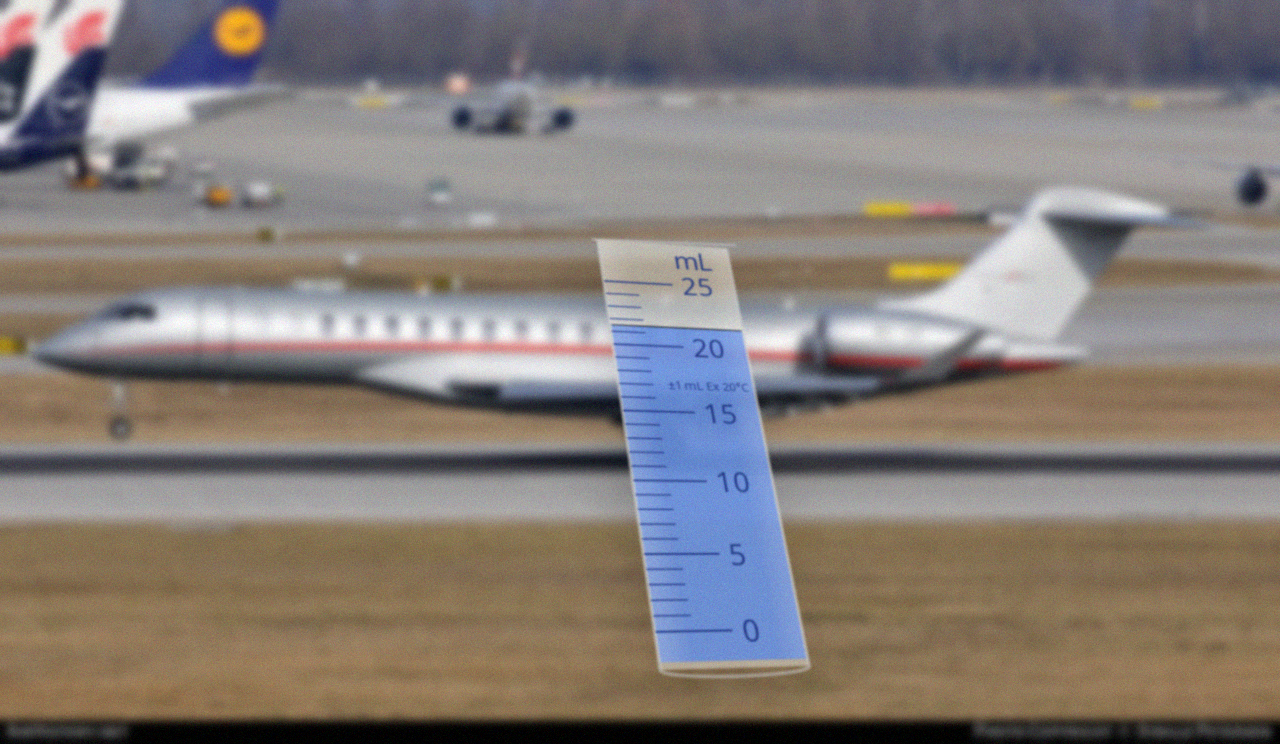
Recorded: 21.5 mL
